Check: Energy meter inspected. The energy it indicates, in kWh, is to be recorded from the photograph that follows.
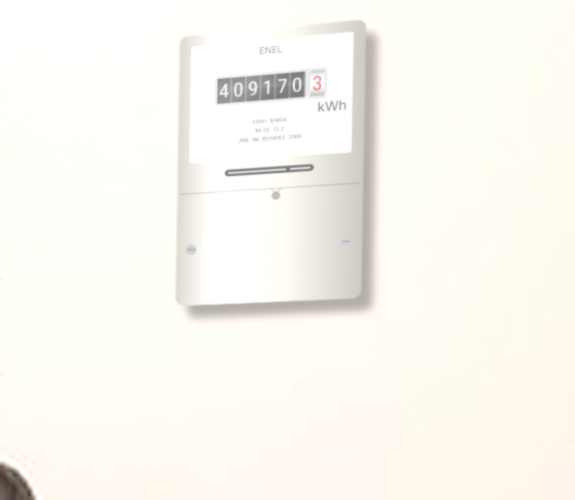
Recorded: 409170.3 kWh
